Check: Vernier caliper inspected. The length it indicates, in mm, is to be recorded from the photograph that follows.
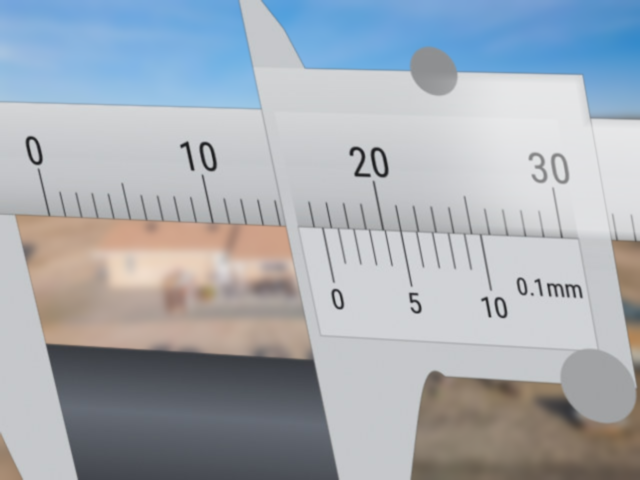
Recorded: 16.5 mm
